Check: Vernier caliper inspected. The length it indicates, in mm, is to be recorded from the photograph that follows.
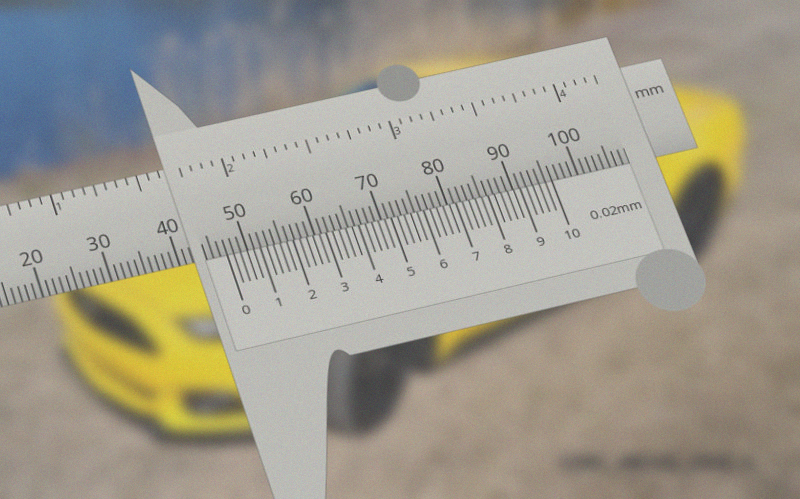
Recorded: 47.0 mm
